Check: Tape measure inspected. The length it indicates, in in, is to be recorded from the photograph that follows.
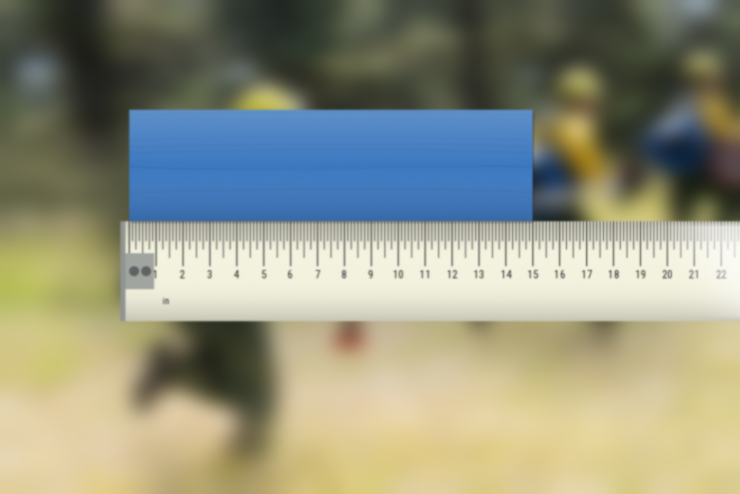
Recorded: 15 in
